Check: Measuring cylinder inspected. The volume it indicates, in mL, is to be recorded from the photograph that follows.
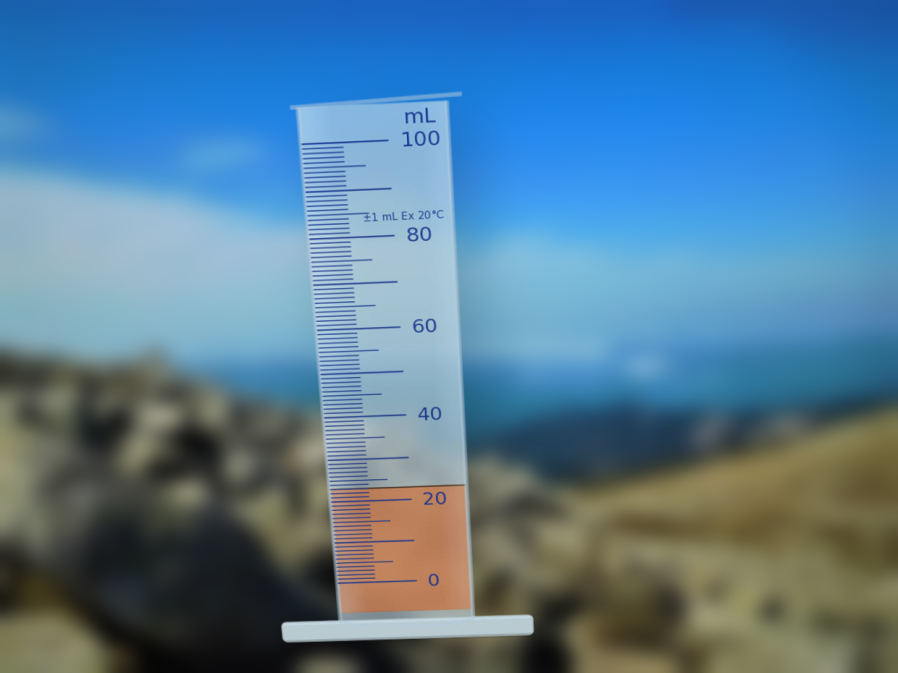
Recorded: 23 mL
